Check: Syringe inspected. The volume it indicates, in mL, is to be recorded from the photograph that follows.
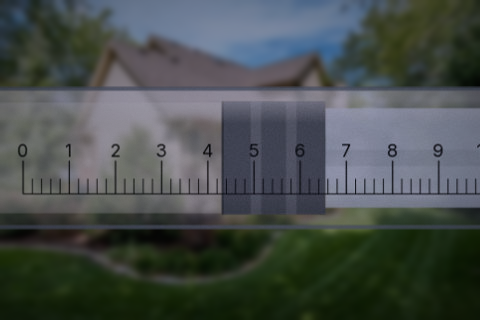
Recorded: 4.3 mL
